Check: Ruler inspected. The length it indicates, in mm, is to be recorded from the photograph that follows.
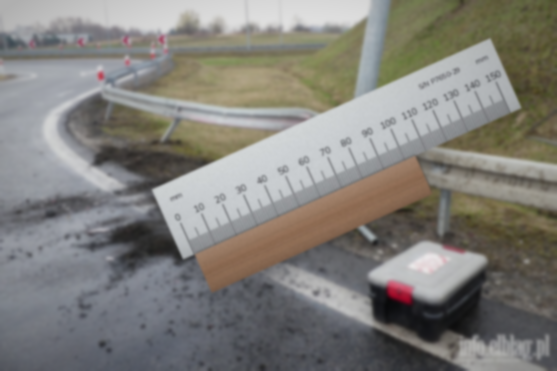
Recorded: 105 mm
